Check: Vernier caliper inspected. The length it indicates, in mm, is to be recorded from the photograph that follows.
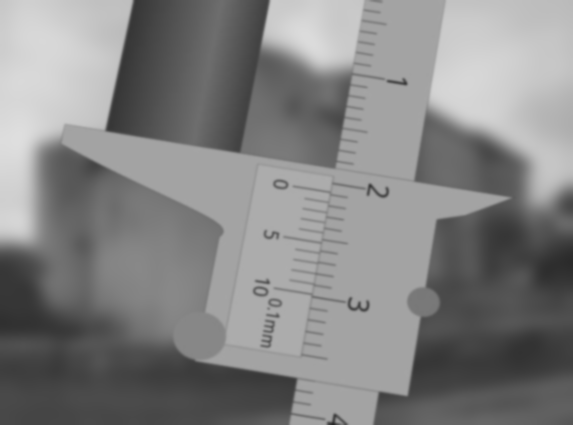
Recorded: 20.8 mm
